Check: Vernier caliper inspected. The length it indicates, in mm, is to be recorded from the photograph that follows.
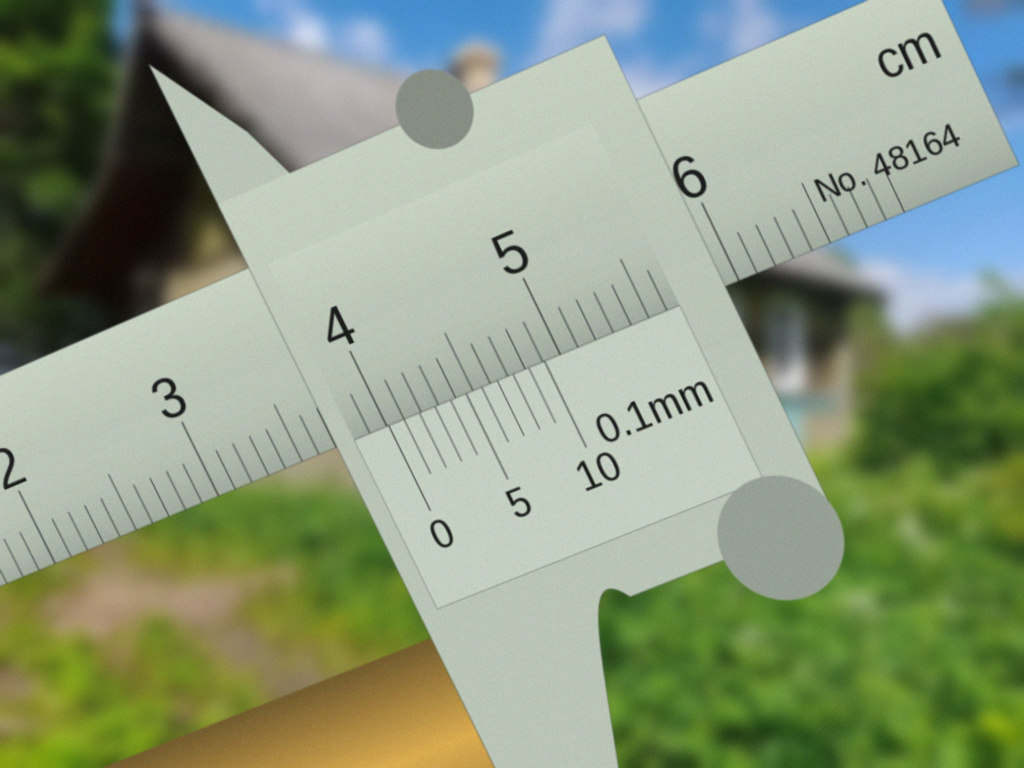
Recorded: 40.1 mm
